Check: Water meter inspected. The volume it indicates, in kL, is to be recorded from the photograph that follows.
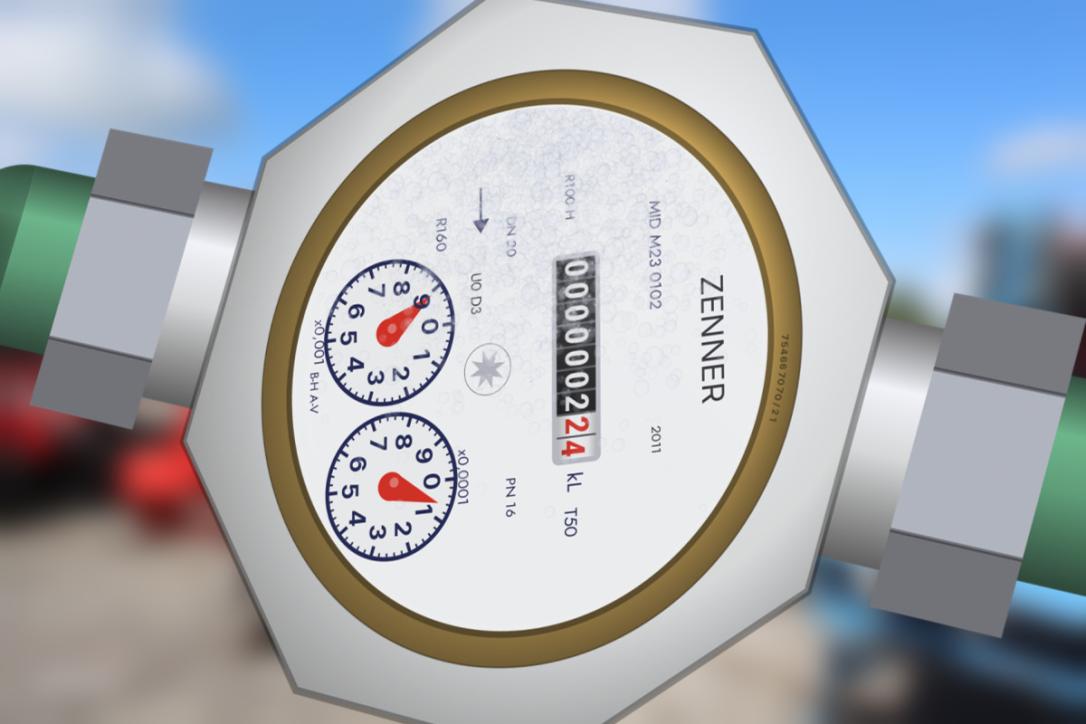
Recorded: 2.2390 kL
